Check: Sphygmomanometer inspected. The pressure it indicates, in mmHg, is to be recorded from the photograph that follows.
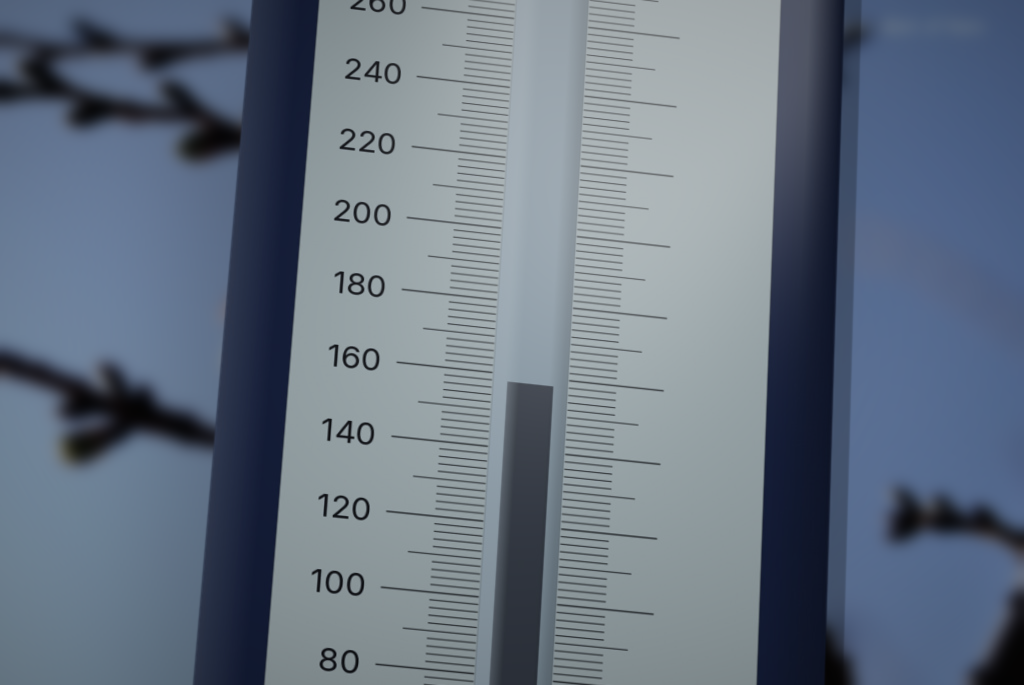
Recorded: 158 mmHg
